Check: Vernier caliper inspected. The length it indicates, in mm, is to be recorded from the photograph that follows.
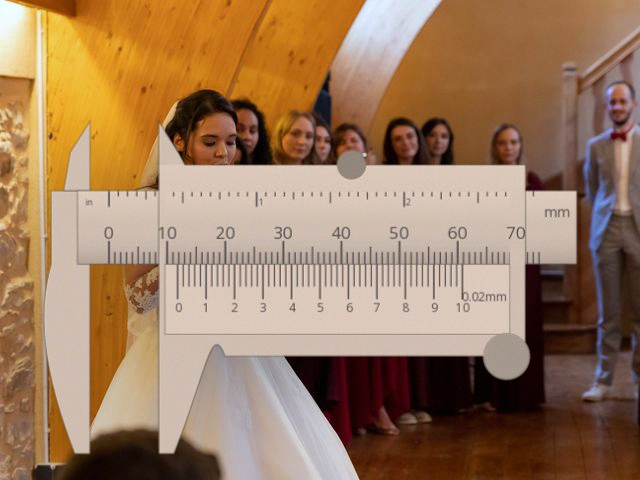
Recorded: 11.8 mm
